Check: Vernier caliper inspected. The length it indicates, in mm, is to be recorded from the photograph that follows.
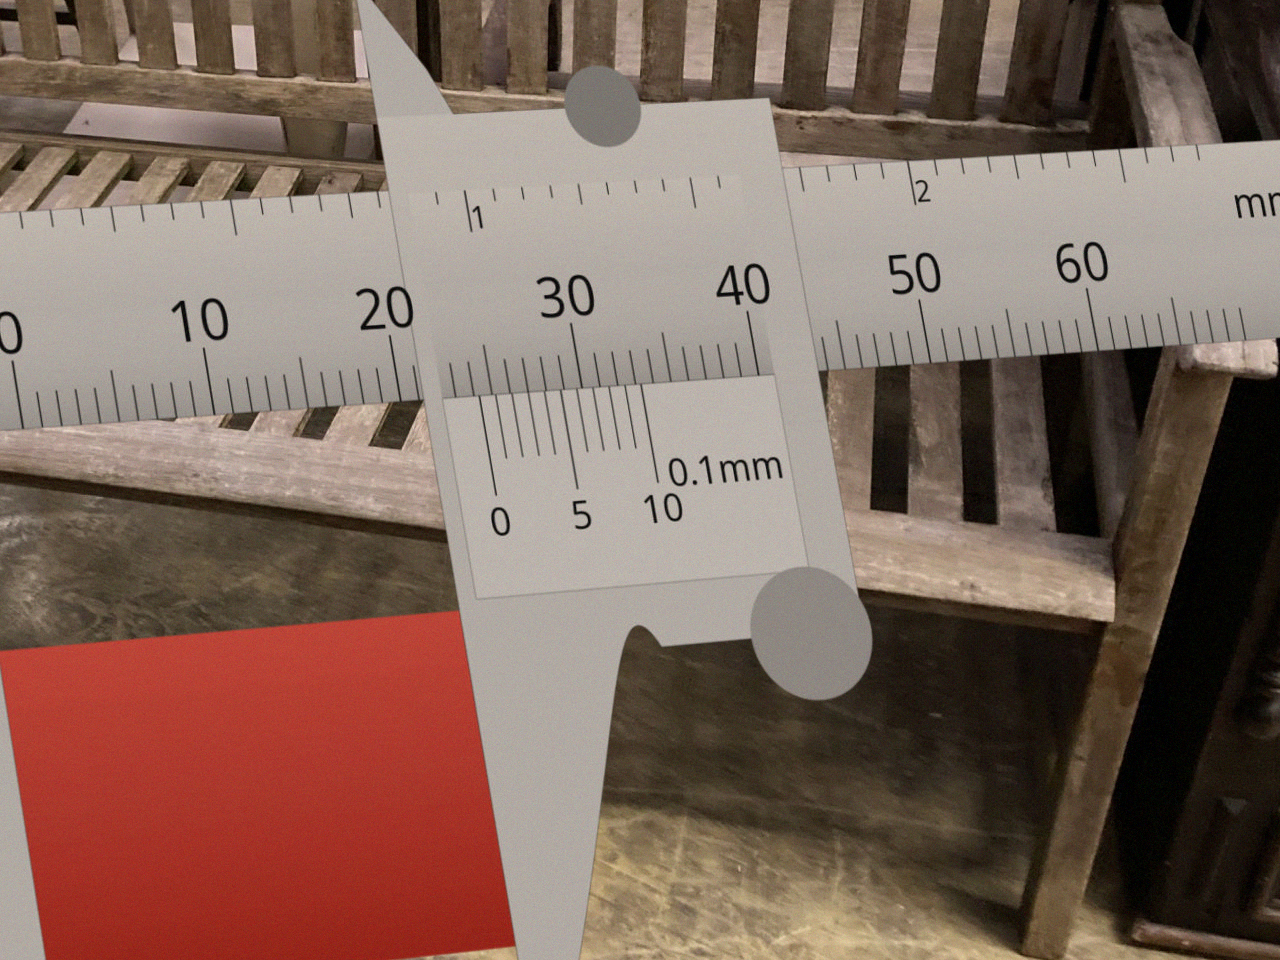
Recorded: 24.3 mm
